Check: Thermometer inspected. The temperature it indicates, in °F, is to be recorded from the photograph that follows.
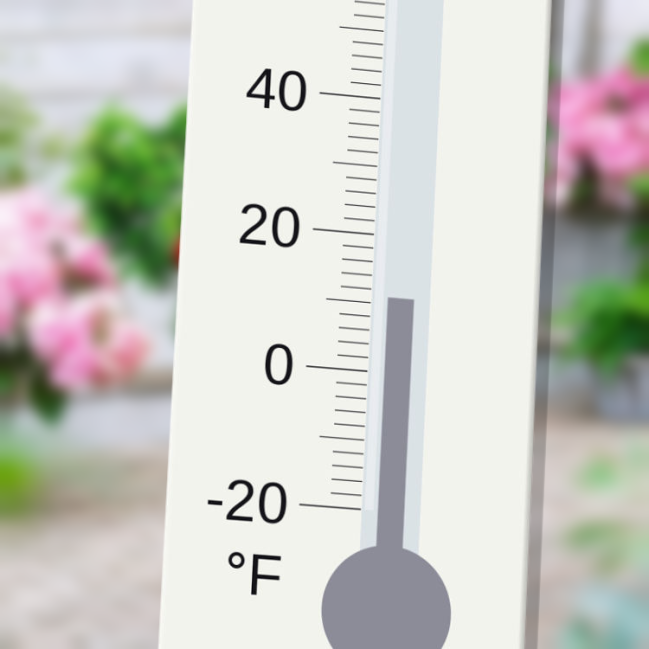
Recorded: 11 °F
